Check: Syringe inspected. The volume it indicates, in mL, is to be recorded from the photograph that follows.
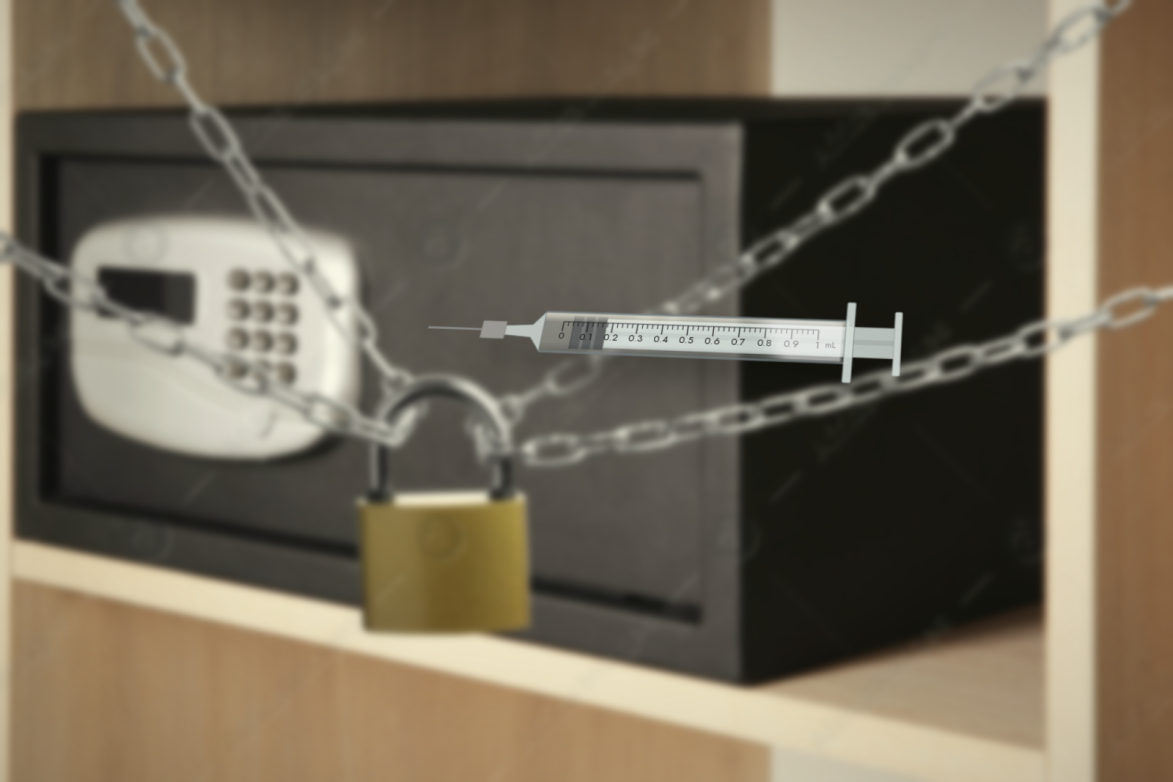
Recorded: 0.04 mL
